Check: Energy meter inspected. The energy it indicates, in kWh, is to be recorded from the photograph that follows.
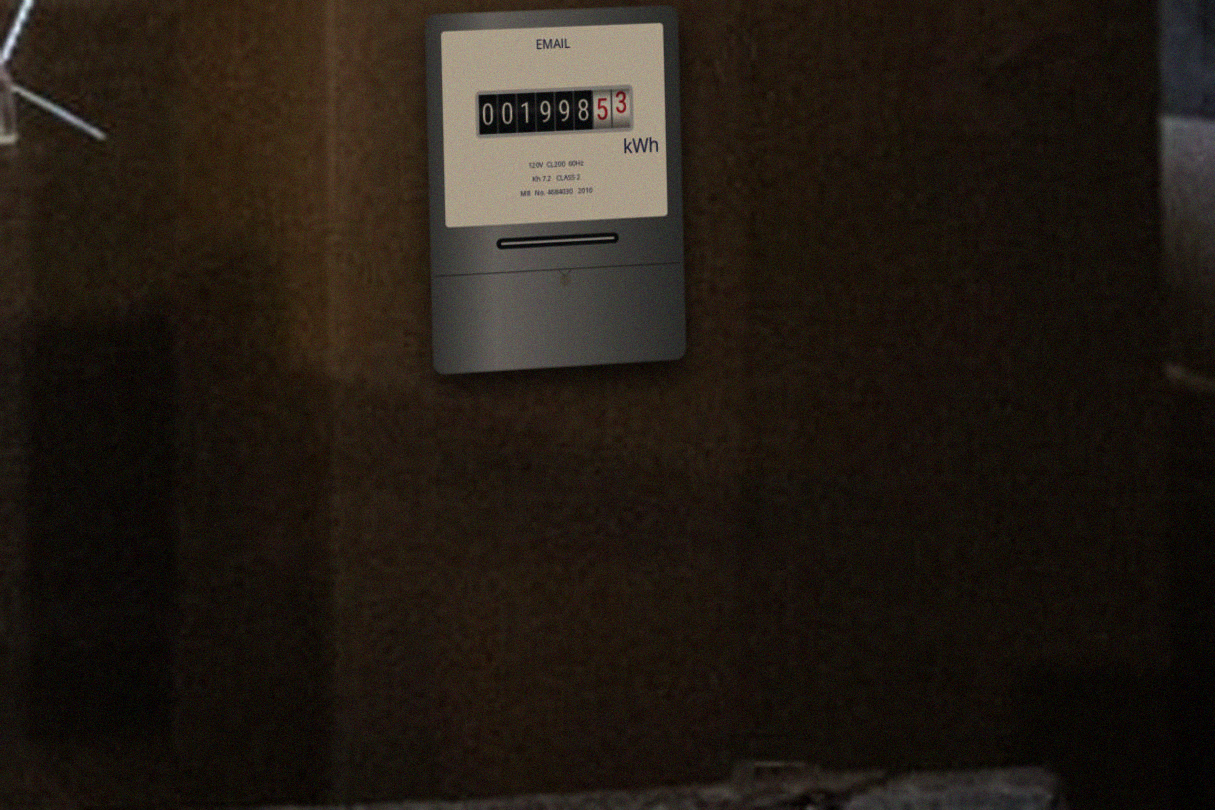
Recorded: 1998.53 kWh
